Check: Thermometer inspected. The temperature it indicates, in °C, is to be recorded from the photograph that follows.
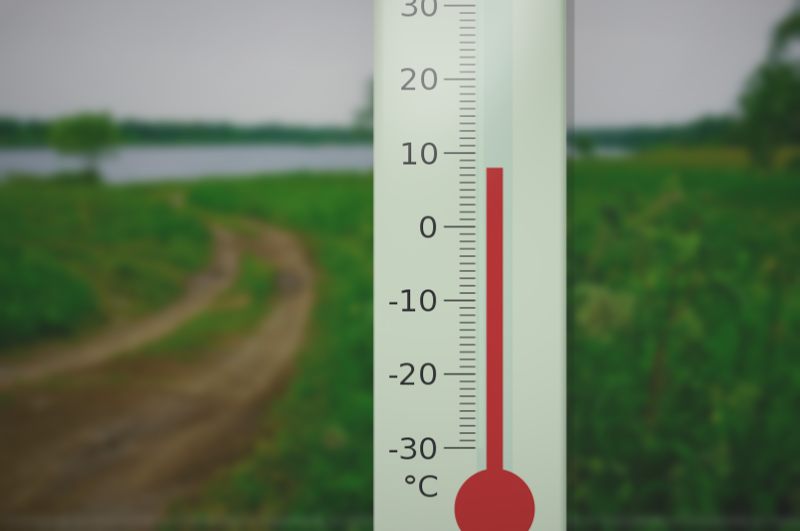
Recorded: 8 °C
